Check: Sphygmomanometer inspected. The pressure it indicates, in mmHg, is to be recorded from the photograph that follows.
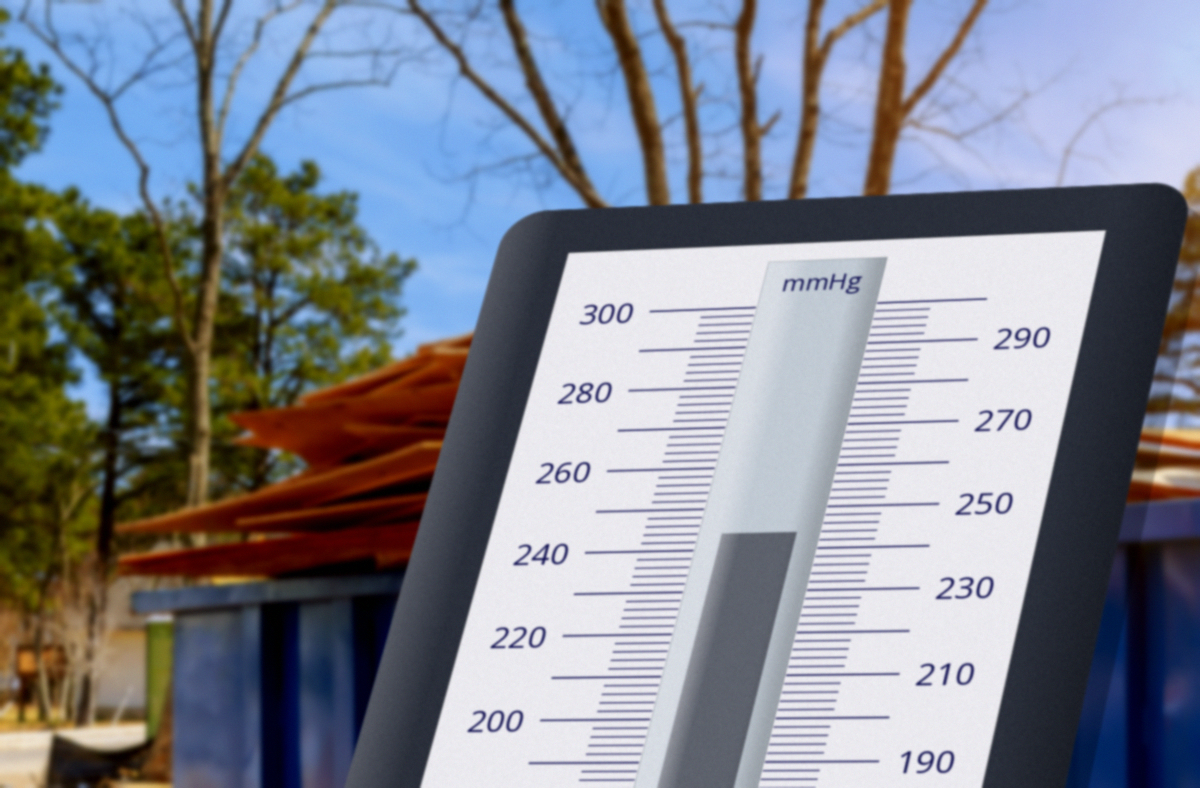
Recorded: 244 mmHg
